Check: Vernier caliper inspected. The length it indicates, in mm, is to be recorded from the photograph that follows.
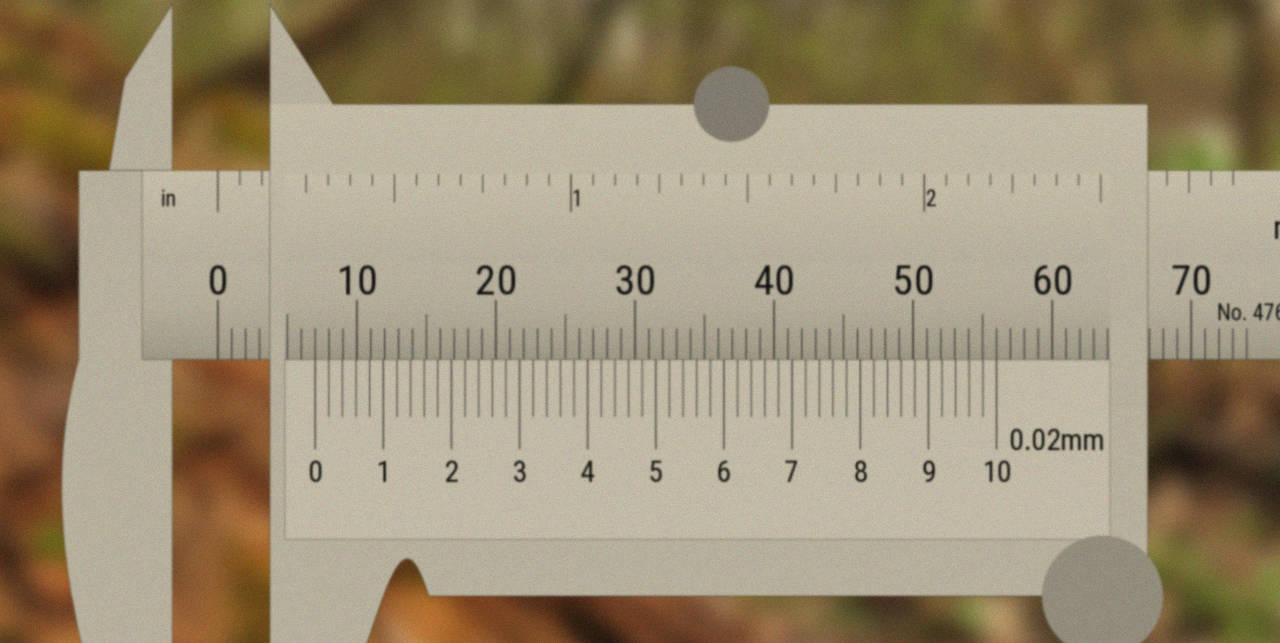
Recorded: 7.0 mm
